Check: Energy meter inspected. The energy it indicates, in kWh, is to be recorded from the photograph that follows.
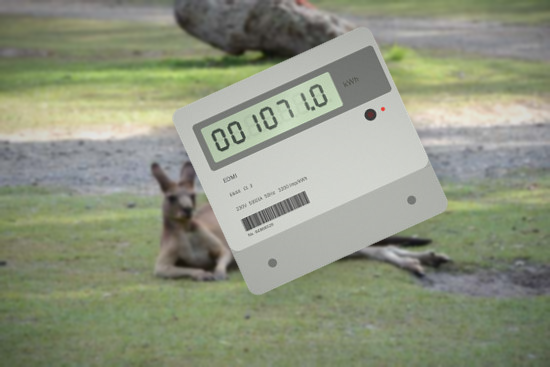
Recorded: 1071.0 kWh
